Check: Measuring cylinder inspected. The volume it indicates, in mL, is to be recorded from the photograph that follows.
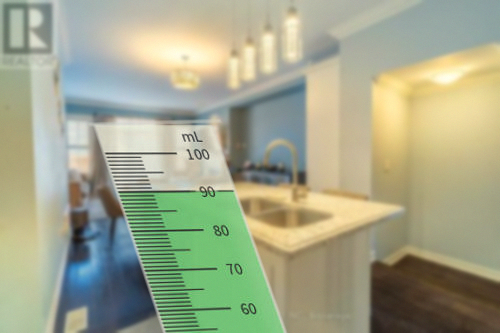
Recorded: 90 mL
